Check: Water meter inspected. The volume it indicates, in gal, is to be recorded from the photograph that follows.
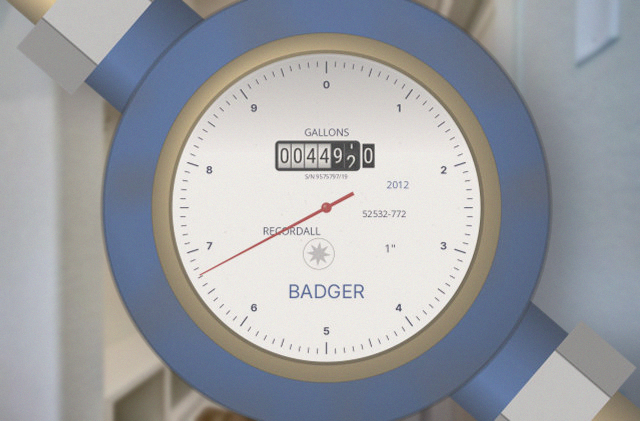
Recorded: 44916.7 gal
